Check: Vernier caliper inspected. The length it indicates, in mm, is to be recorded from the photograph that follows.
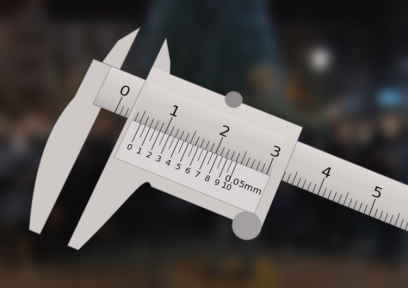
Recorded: 5.2 mm
